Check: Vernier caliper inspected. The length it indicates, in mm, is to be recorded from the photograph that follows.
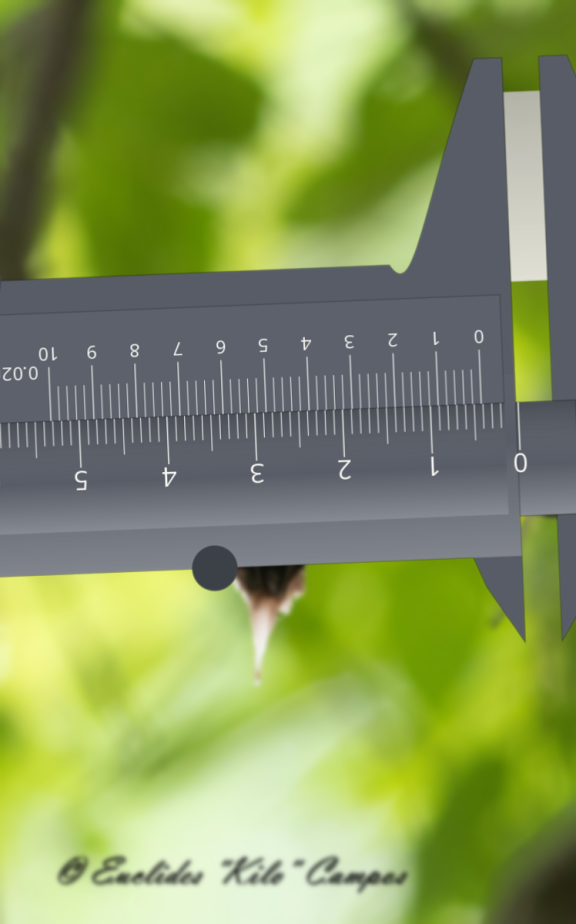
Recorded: 4.2 mm
